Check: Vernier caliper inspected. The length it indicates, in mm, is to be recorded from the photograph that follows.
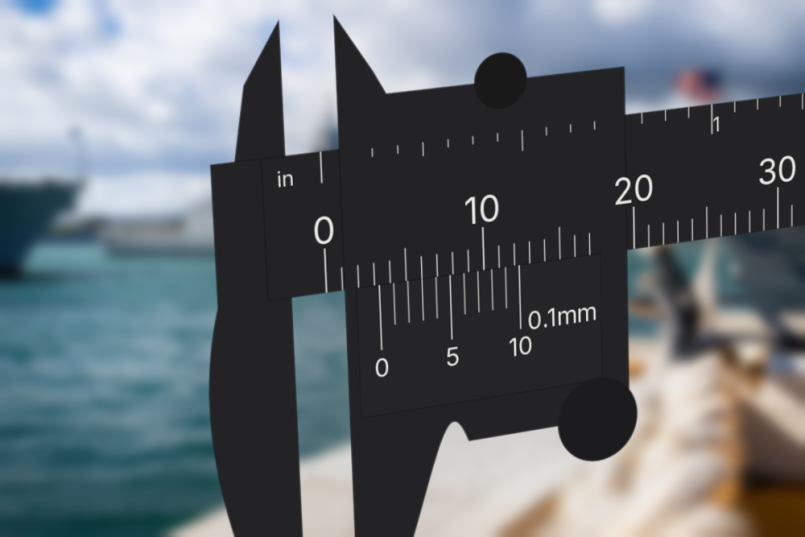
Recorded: 3.3 mm
